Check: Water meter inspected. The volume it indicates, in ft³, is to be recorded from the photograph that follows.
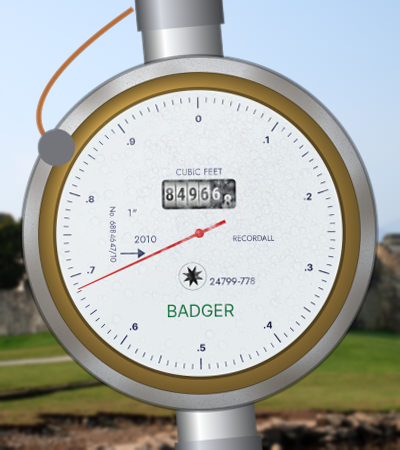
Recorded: 849667.68 ft³
